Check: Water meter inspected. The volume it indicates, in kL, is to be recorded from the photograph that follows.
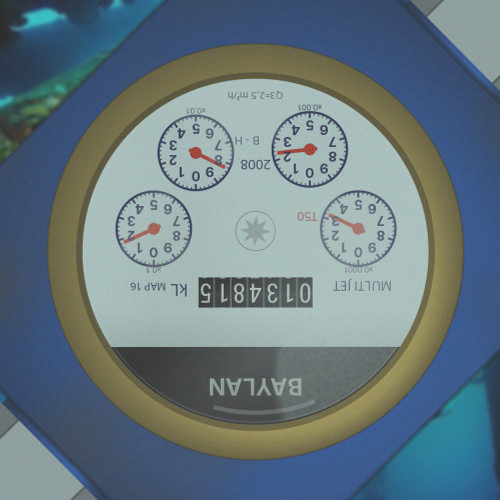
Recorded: 134815.1823 kL
